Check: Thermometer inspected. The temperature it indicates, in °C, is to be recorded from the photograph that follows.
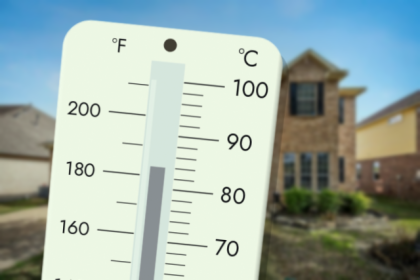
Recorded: 84 °C
